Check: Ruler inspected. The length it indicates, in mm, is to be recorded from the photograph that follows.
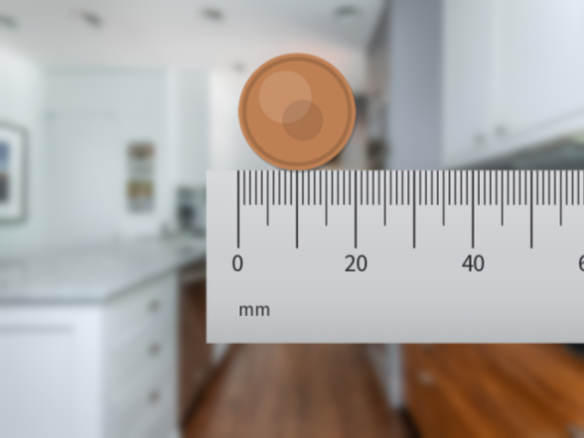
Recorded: 20 mm
